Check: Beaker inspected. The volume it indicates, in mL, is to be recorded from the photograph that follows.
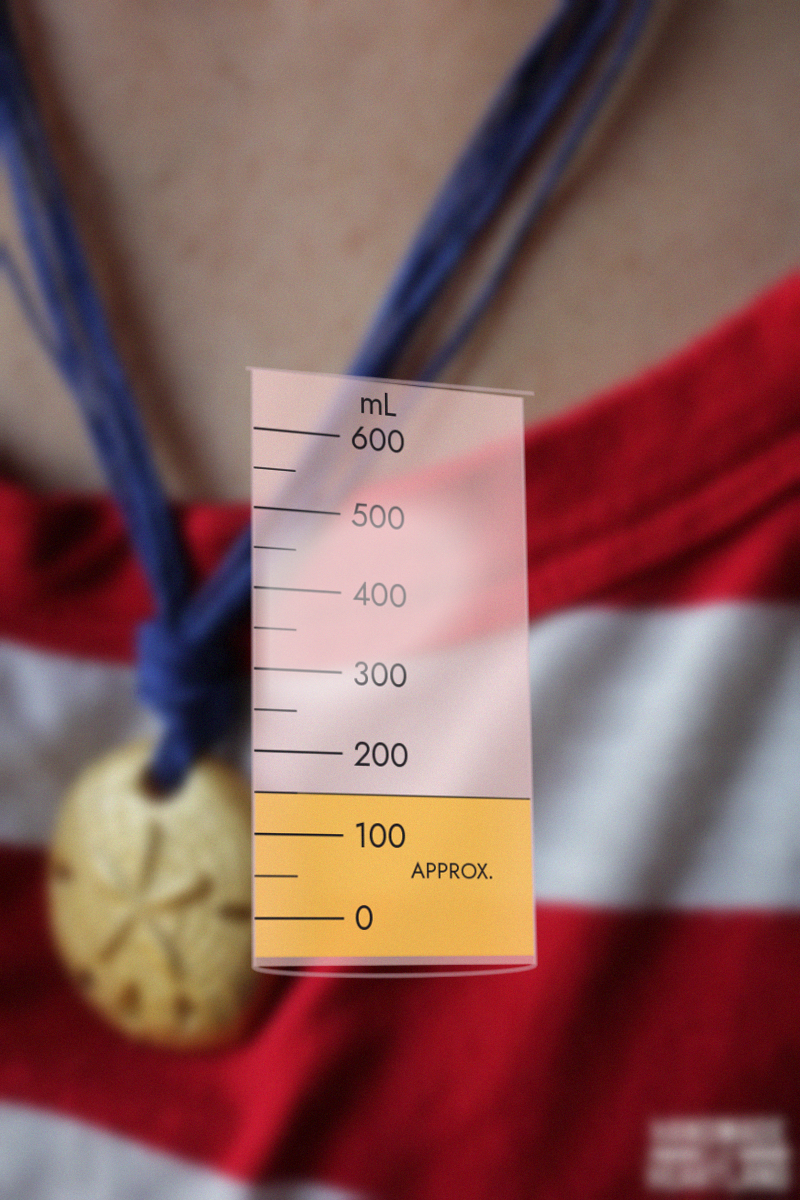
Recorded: 150 mL
